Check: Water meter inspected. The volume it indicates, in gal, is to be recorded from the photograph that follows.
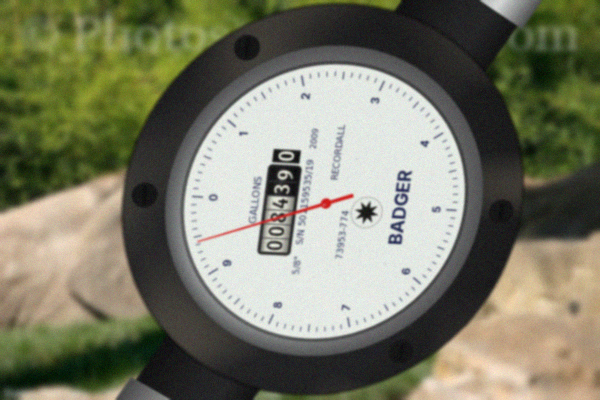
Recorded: 84389.4 gal
